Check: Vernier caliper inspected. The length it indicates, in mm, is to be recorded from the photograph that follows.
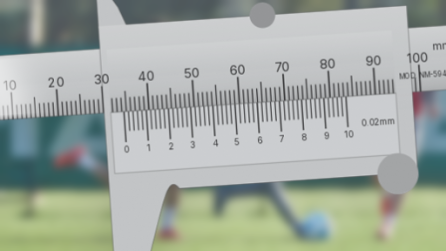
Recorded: 34.5 mm
